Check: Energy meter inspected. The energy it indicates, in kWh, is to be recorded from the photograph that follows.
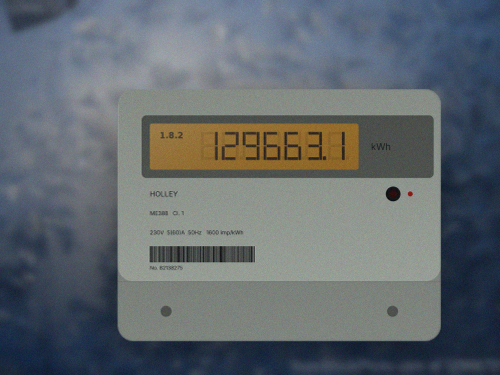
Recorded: 129663.1 kWh
